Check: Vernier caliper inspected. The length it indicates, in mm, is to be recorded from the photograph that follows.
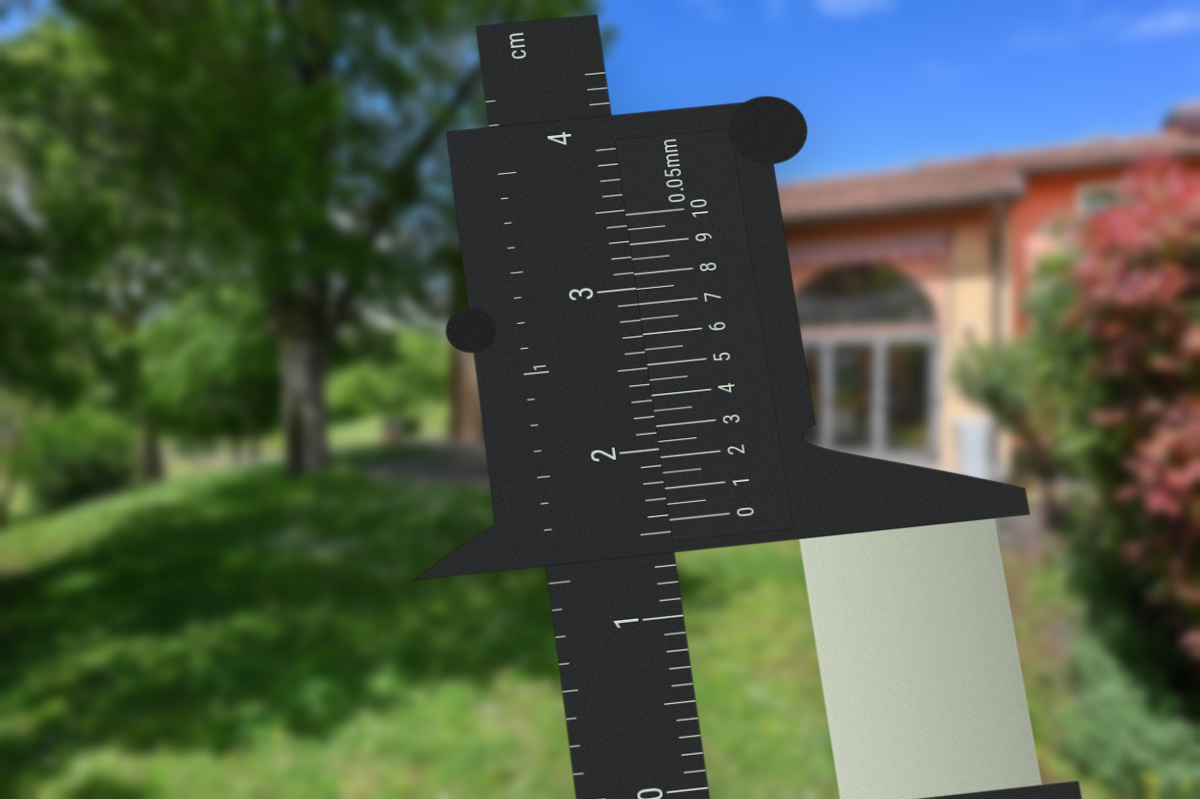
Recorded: 15.7 mm
